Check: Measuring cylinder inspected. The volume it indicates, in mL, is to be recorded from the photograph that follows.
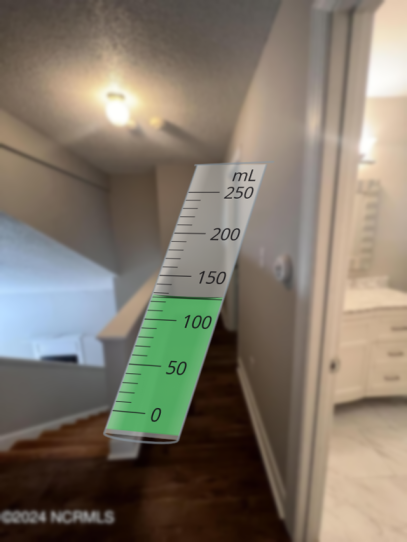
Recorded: 125 mL
